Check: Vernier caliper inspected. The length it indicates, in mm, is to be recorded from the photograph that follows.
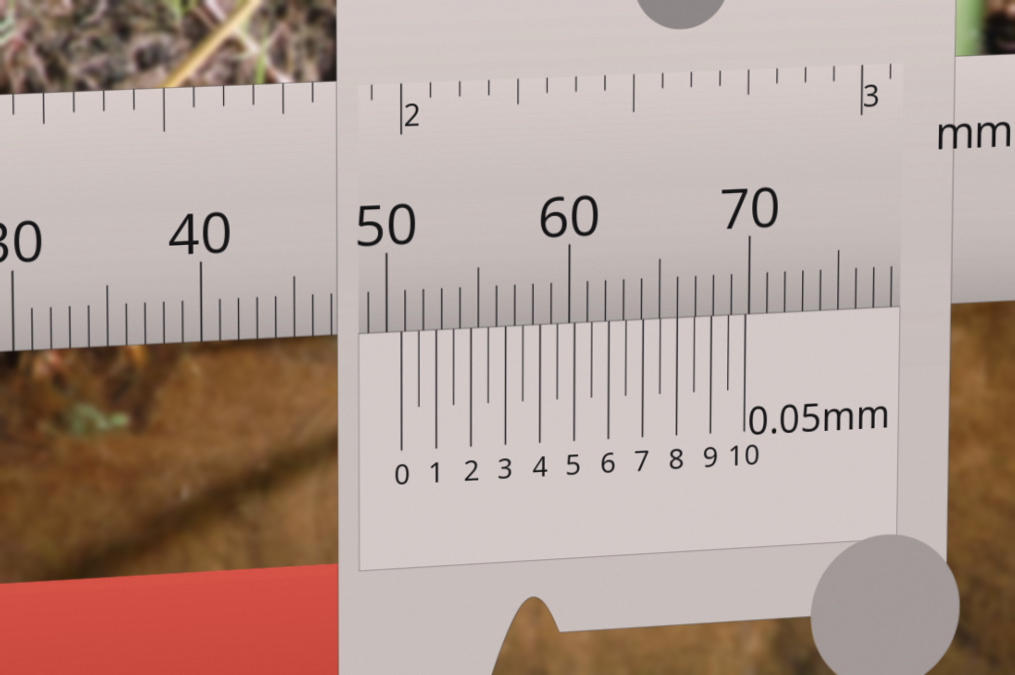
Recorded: 50.8 mm
